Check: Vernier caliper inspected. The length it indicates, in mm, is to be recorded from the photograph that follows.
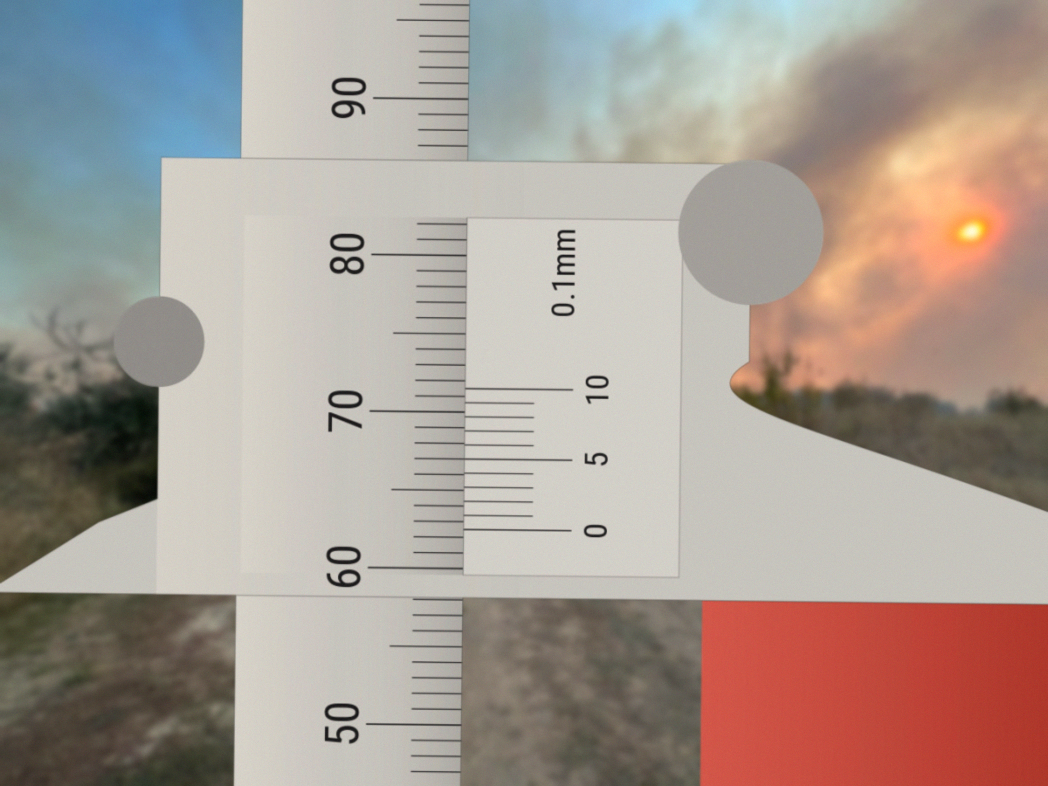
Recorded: 62.5 mm
